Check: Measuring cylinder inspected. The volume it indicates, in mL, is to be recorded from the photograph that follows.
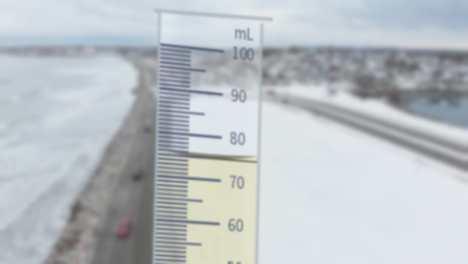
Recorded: 75 mL
